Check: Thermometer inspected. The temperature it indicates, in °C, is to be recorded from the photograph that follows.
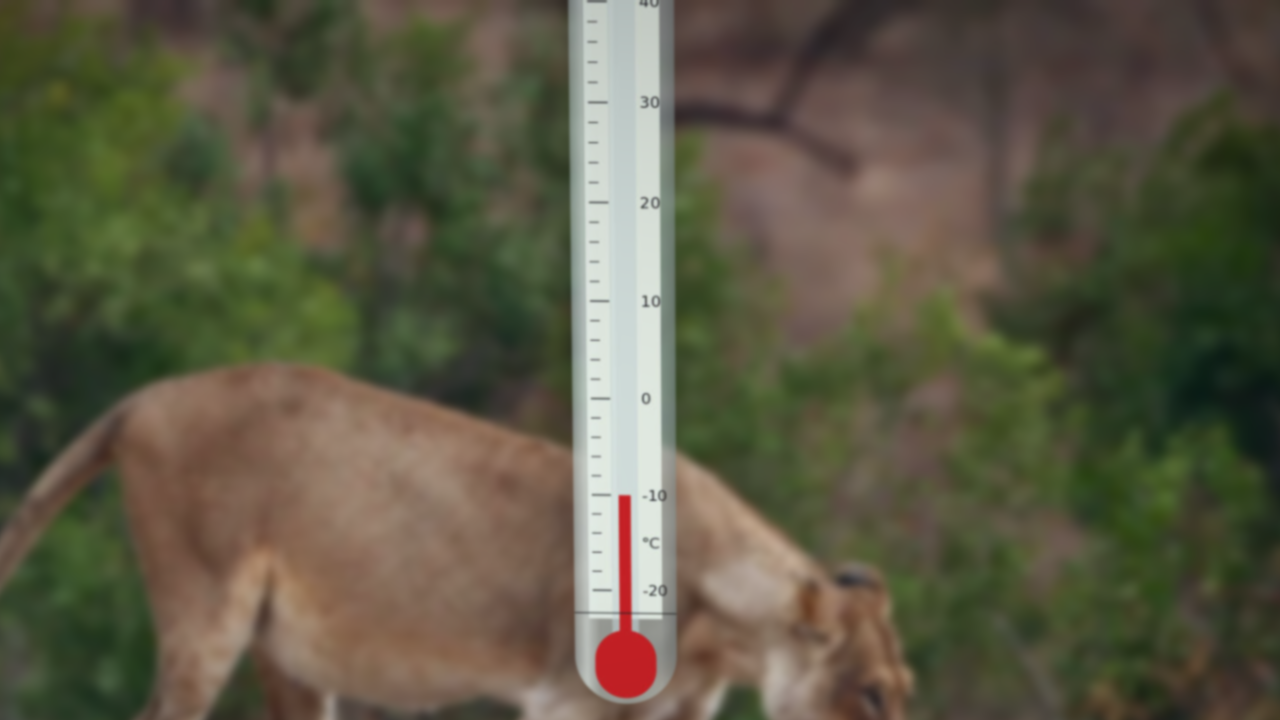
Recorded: -10 °C
